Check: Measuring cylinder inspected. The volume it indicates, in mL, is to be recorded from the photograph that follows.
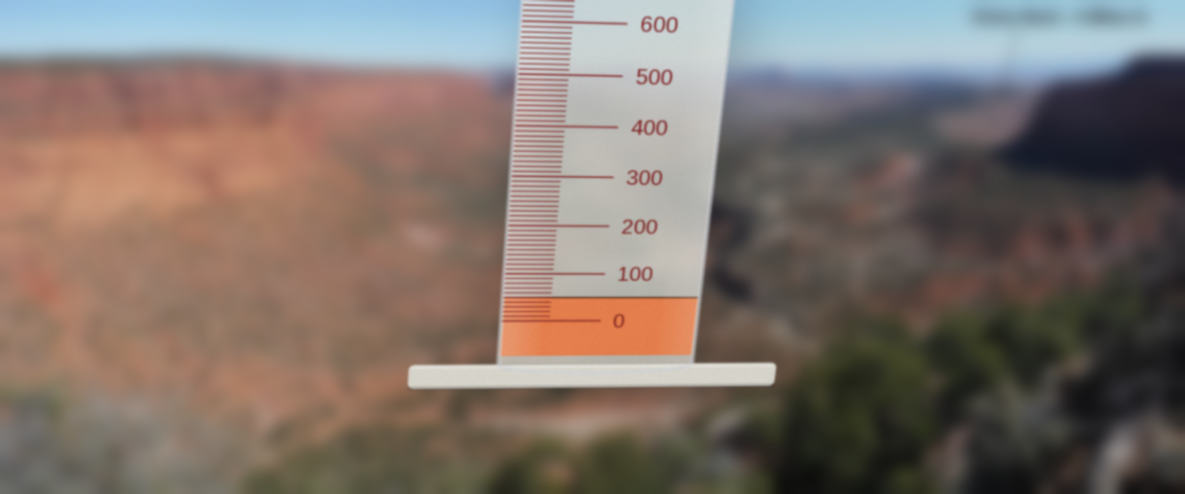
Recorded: 50 mL
